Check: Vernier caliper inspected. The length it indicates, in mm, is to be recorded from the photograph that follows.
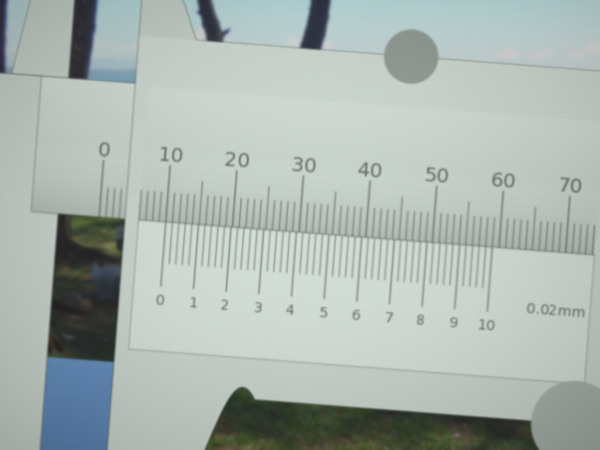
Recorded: 10.0 mm
